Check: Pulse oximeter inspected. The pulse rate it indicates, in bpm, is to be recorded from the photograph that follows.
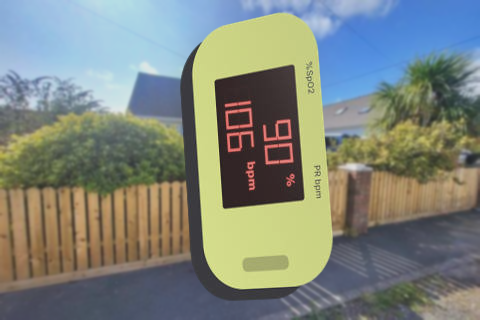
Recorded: 106 bpm
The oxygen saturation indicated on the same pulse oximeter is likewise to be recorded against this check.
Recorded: 90 %
